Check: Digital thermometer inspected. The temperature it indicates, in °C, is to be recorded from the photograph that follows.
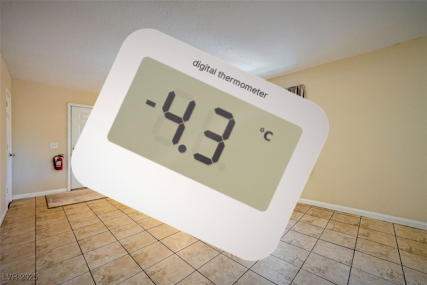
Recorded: -4.3 °C
